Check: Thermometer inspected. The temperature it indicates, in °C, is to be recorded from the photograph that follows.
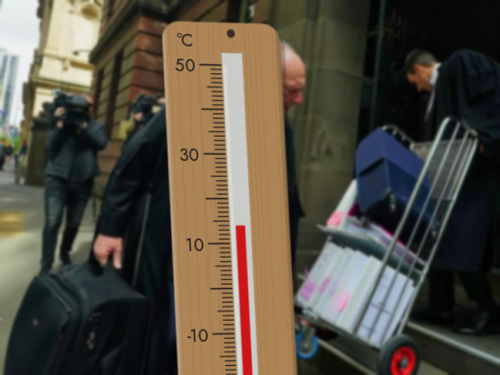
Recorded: 14 °C
